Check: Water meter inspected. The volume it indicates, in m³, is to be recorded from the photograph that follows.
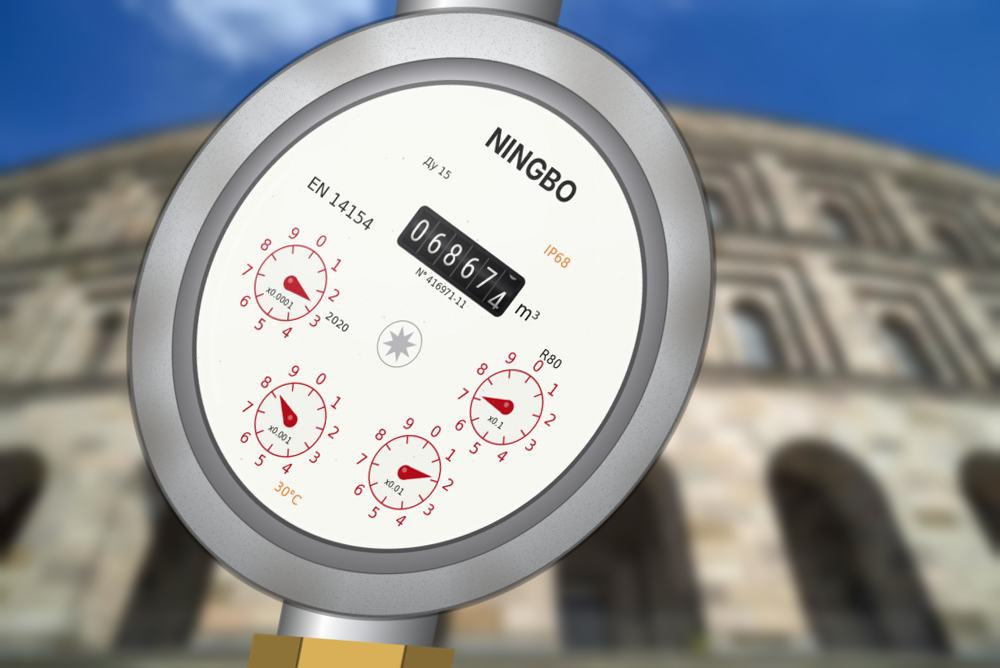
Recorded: 68673.7182 m³
